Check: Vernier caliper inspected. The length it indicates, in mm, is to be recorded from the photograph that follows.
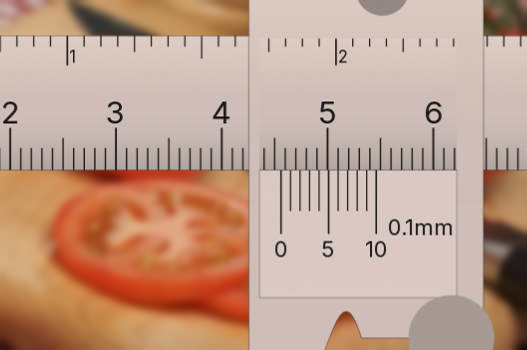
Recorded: 45.6 mm
